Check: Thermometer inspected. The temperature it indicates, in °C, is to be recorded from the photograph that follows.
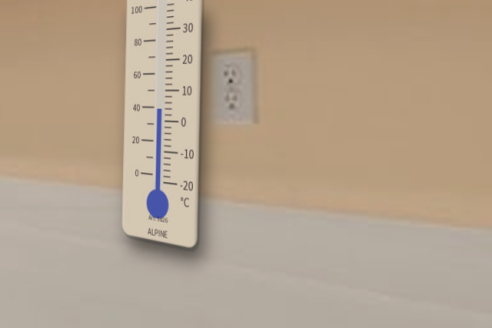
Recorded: 4 °C
